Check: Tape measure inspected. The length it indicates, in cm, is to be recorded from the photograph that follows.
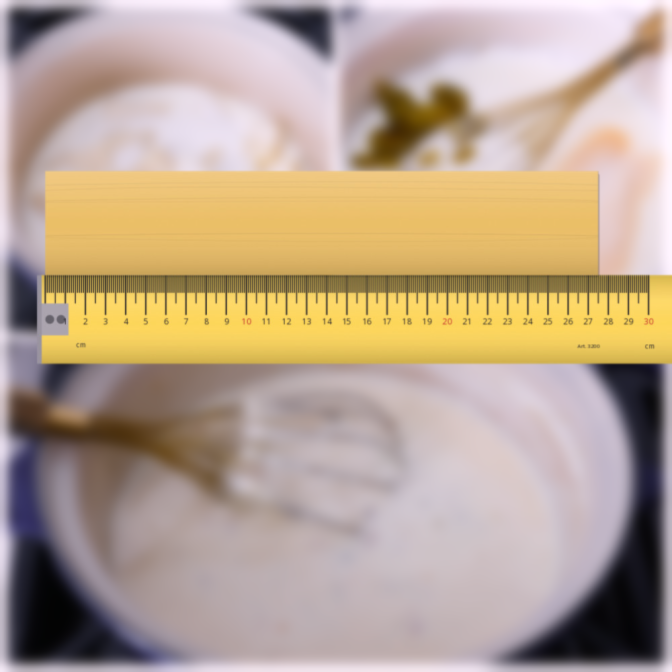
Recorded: 27.5 cm
